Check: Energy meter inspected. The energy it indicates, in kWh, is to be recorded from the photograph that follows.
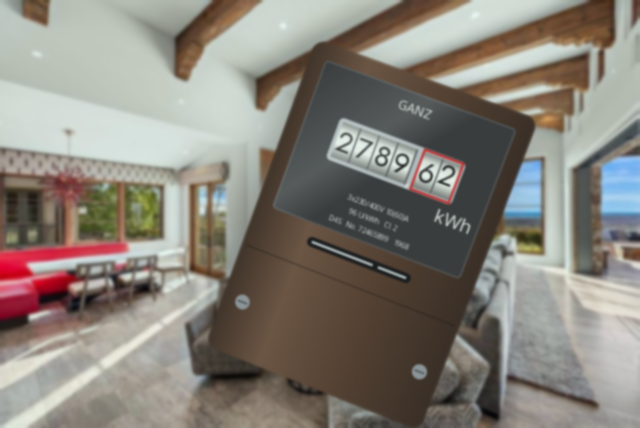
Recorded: 2789.62 kWh
